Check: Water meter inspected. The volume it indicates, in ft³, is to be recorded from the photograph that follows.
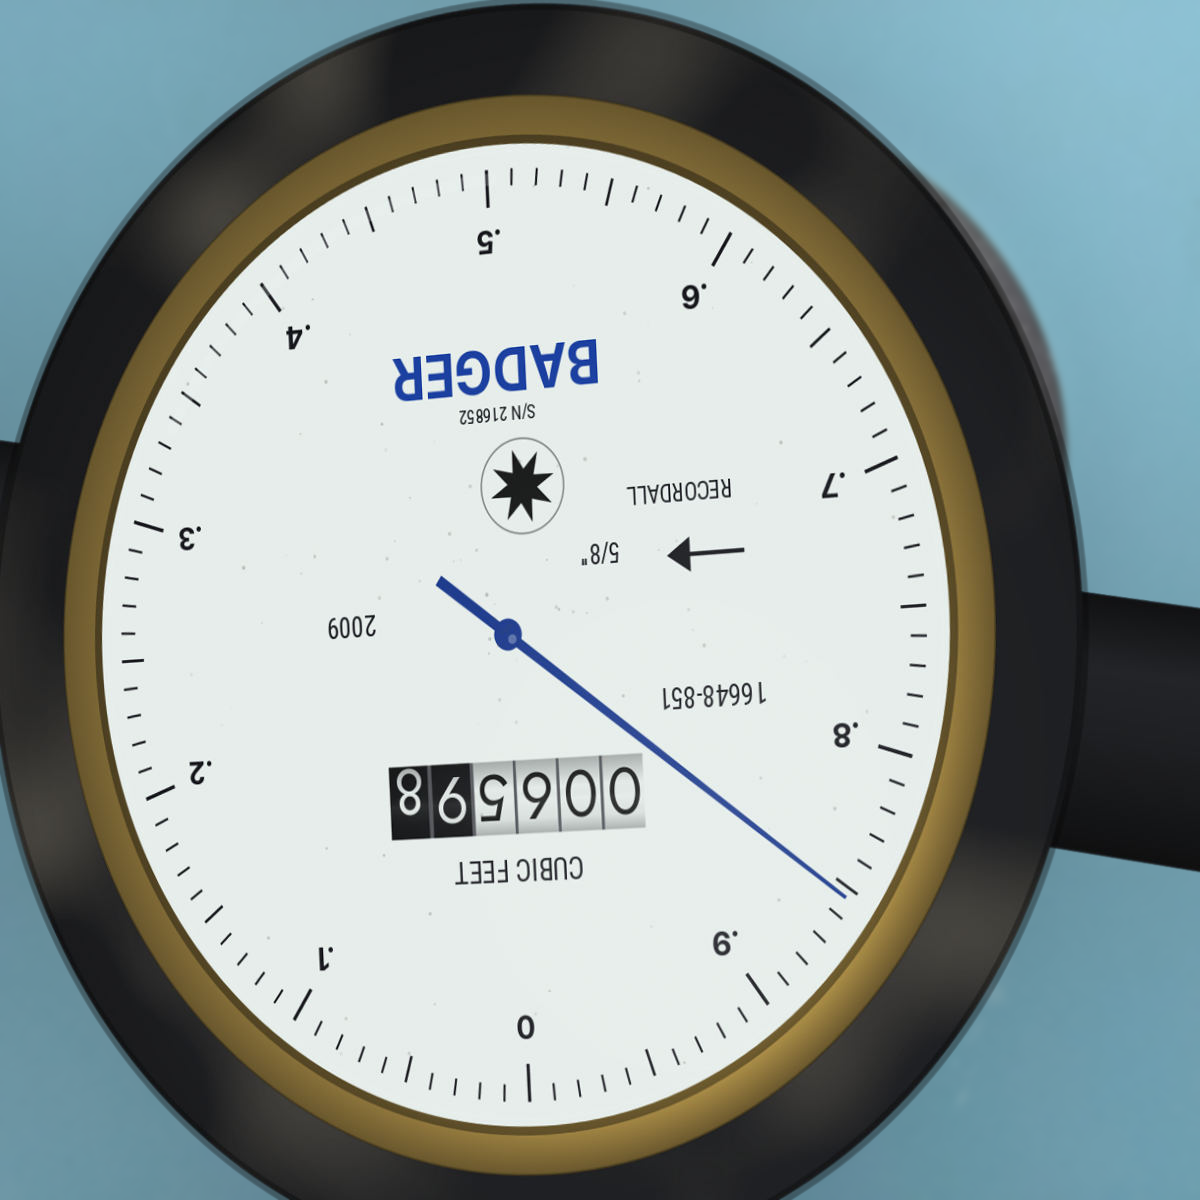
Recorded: 6597.85 ft³
